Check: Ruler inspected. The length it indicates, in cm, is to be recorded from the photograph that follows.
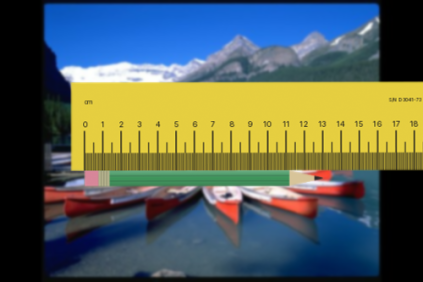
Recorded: 13 cm
